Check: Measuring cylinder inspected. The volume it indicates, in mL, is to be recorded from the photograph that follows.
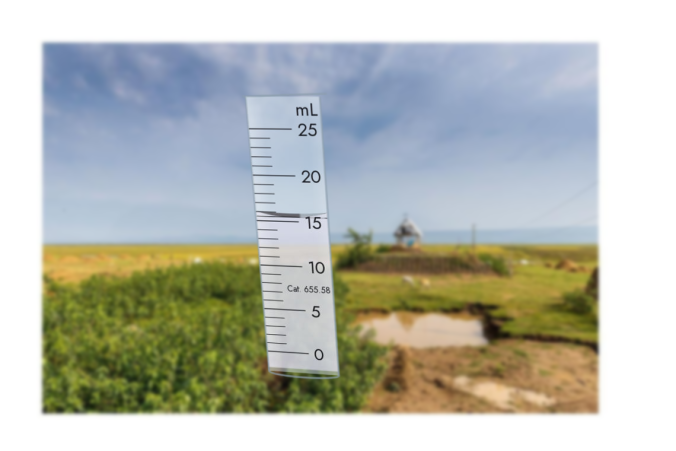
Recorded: 15.5 mL
